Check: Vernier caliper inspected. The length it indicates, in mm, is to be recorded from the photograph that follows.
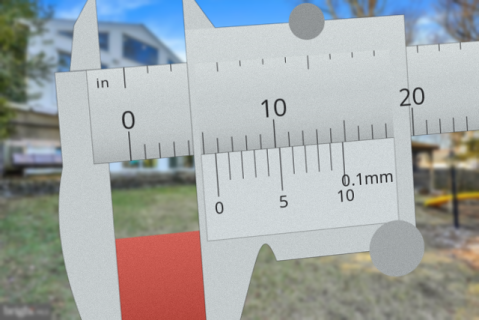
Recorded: 5.8 mm
